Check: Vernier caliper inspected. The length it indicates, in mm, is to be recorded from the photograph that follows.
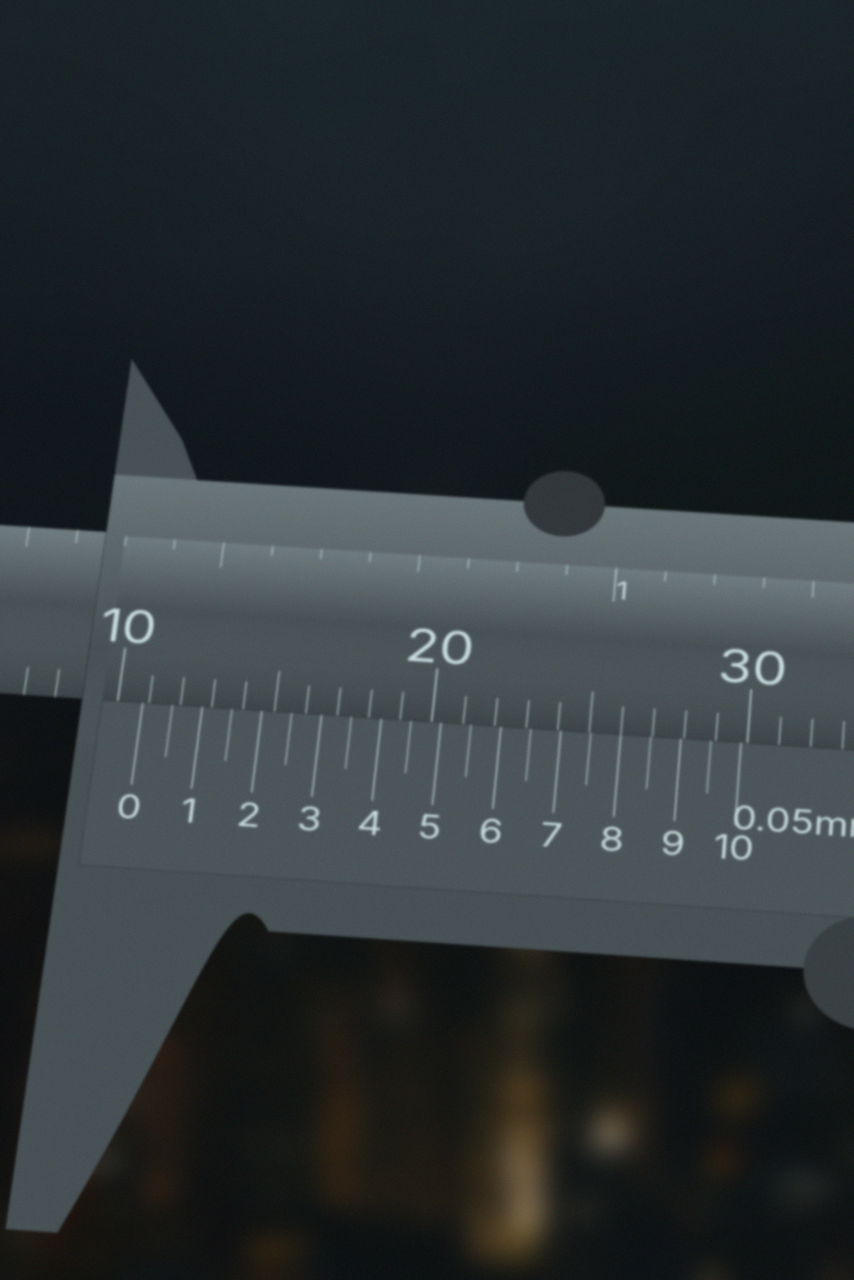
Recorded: 10.8 mm
